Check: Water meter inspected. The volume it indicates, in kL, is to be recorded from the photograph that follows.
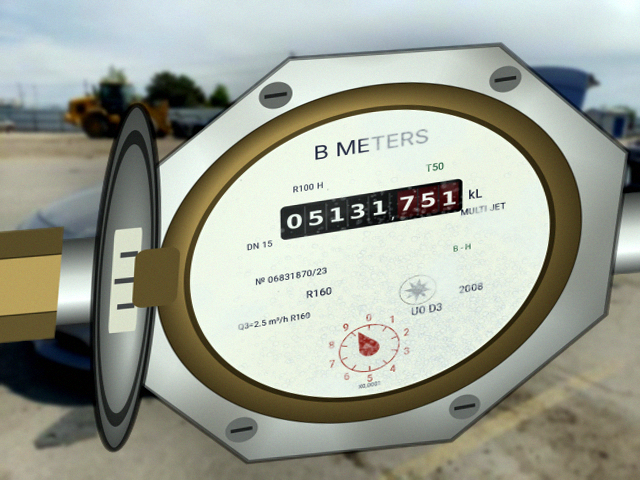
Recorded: 5131.7509 kL
